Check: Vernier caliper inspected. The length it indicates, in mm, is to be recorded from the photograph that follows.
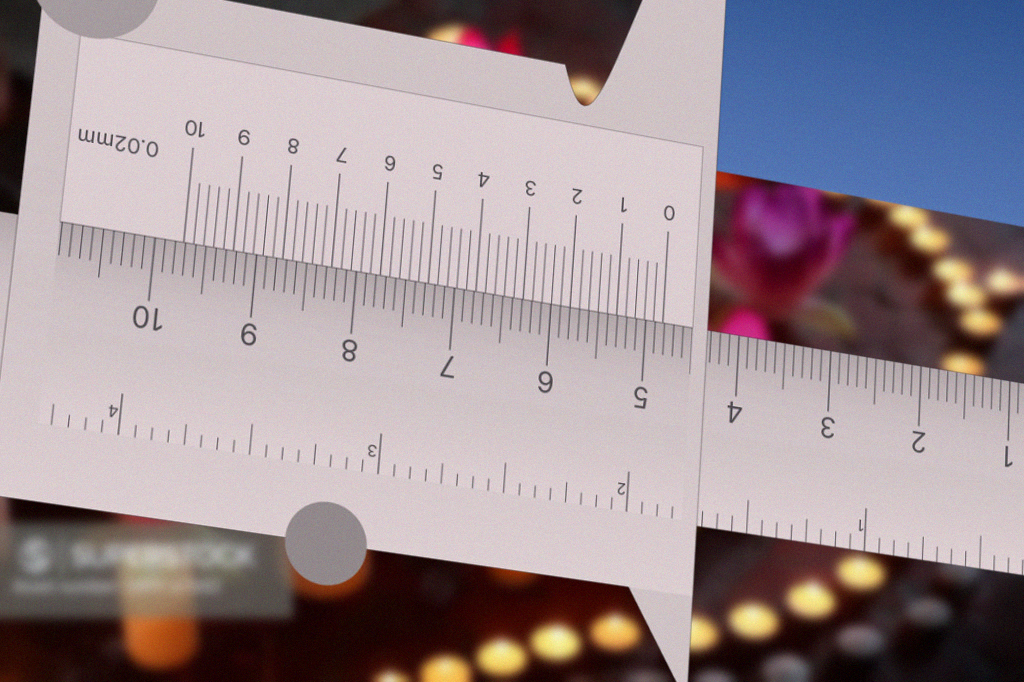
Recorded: 48.2 mm
